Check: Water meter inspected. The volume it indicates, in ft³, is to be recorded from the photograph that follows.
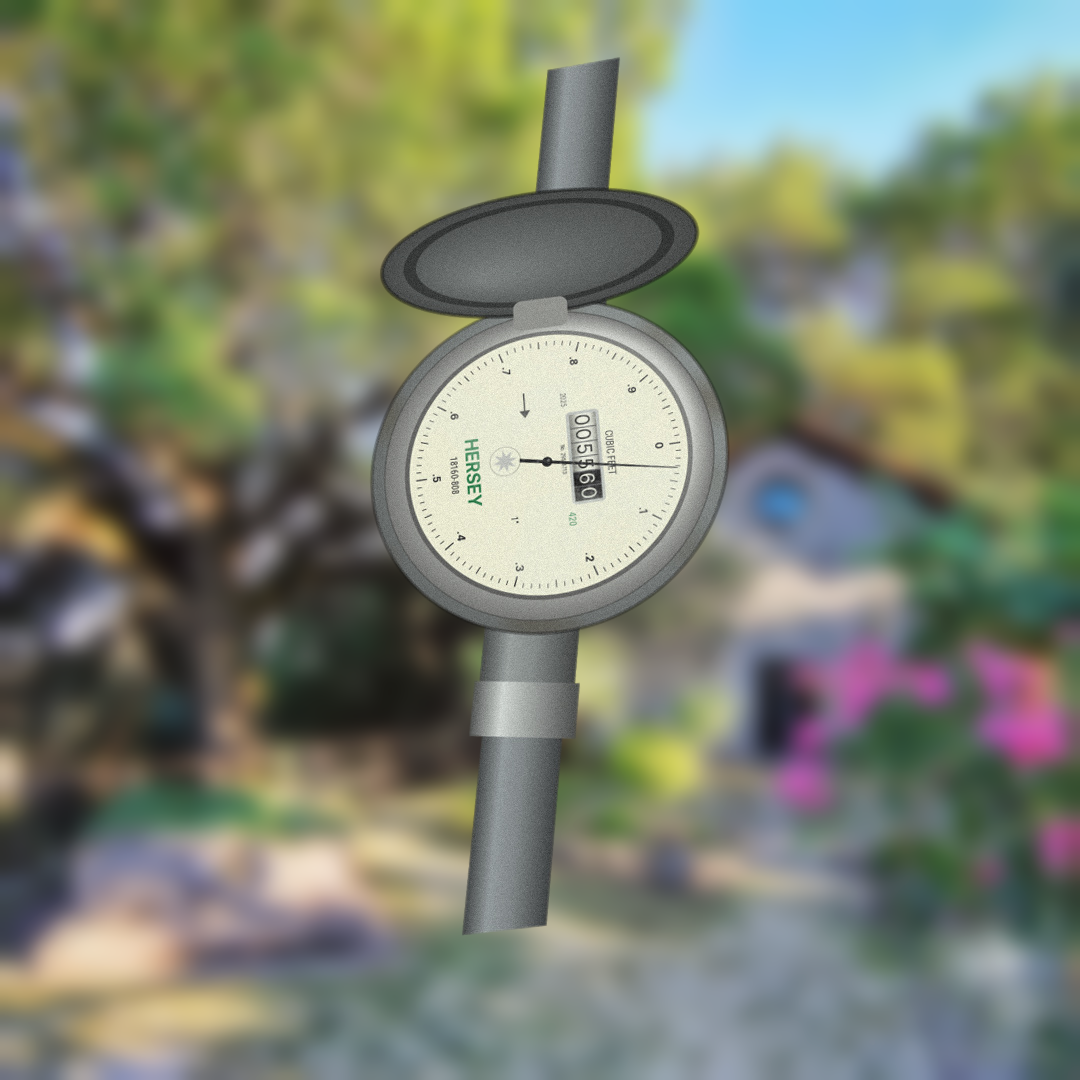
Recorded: 5560.03 ft³
